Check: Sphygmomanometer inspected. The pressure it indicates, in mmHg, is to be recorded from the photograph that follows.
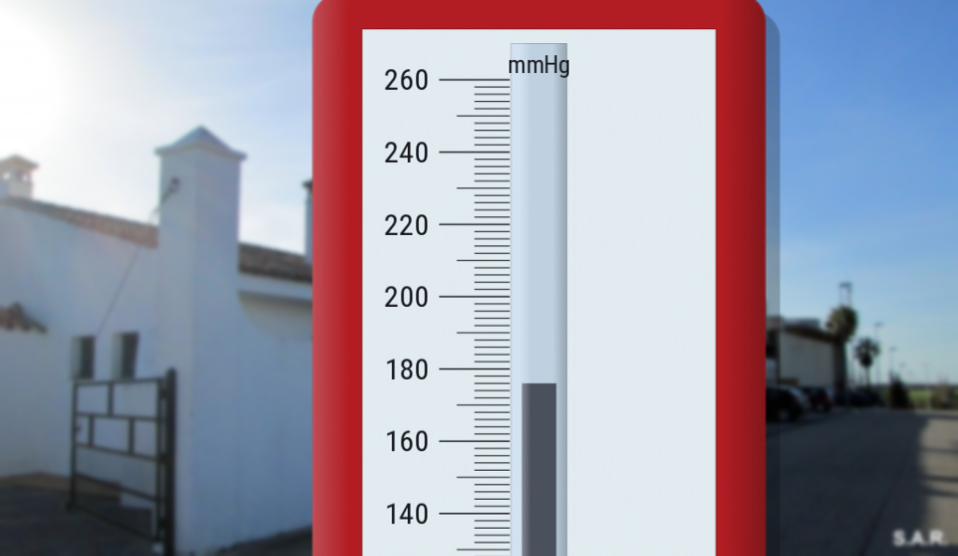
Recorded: 176 mmHg
